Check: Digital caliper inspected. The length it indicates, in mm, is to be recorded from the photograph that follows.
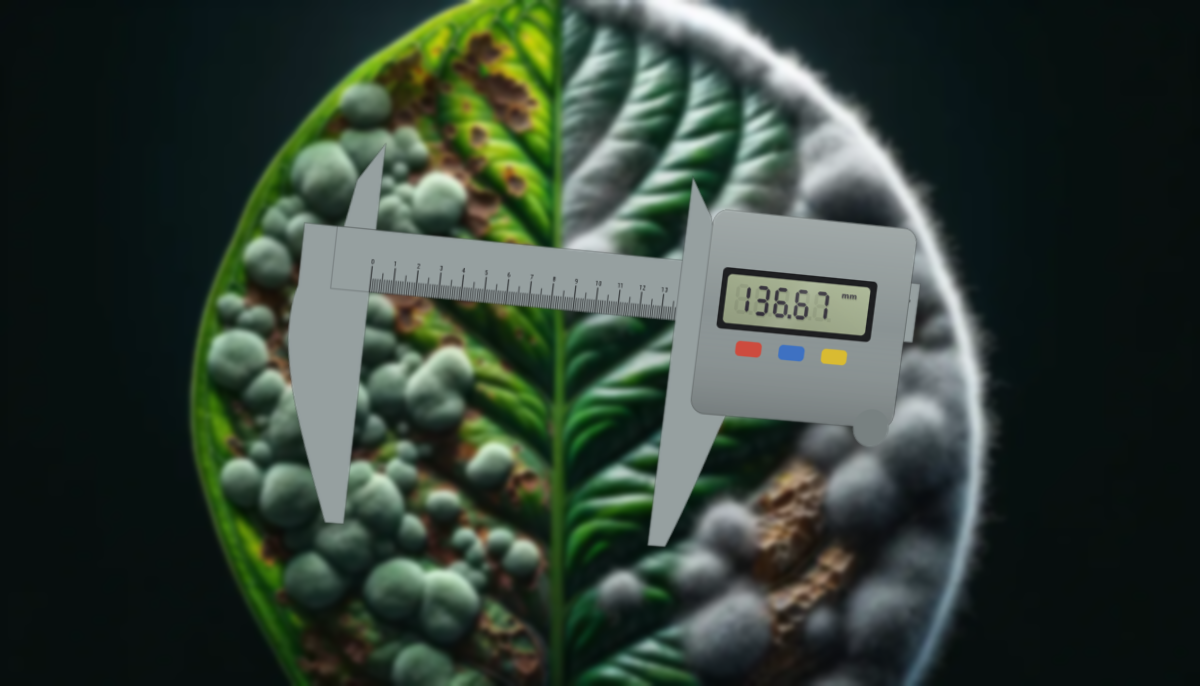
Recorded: 136.67 mm
